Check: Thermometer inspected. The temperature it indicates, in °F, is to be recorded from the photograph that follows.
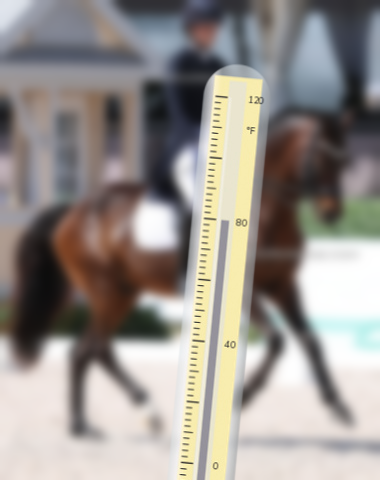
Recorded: 80 °F
